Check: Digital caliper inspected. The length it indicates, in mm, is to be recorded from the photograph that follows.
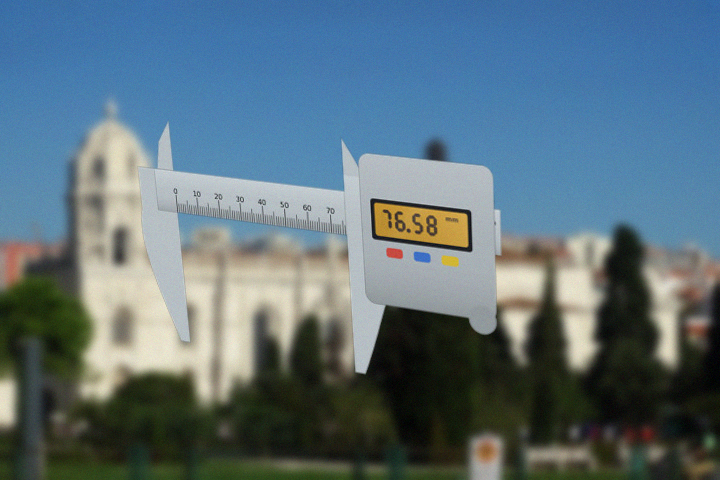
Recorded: 76.58 mm
